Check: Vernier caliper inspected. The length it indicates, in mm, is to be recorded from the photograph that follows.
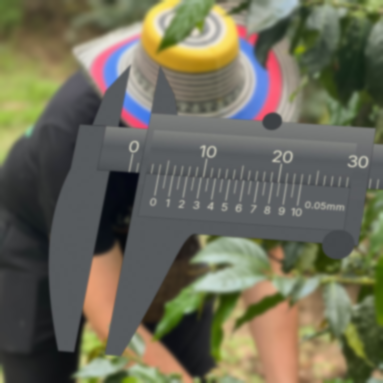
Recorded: 4.0 mm
